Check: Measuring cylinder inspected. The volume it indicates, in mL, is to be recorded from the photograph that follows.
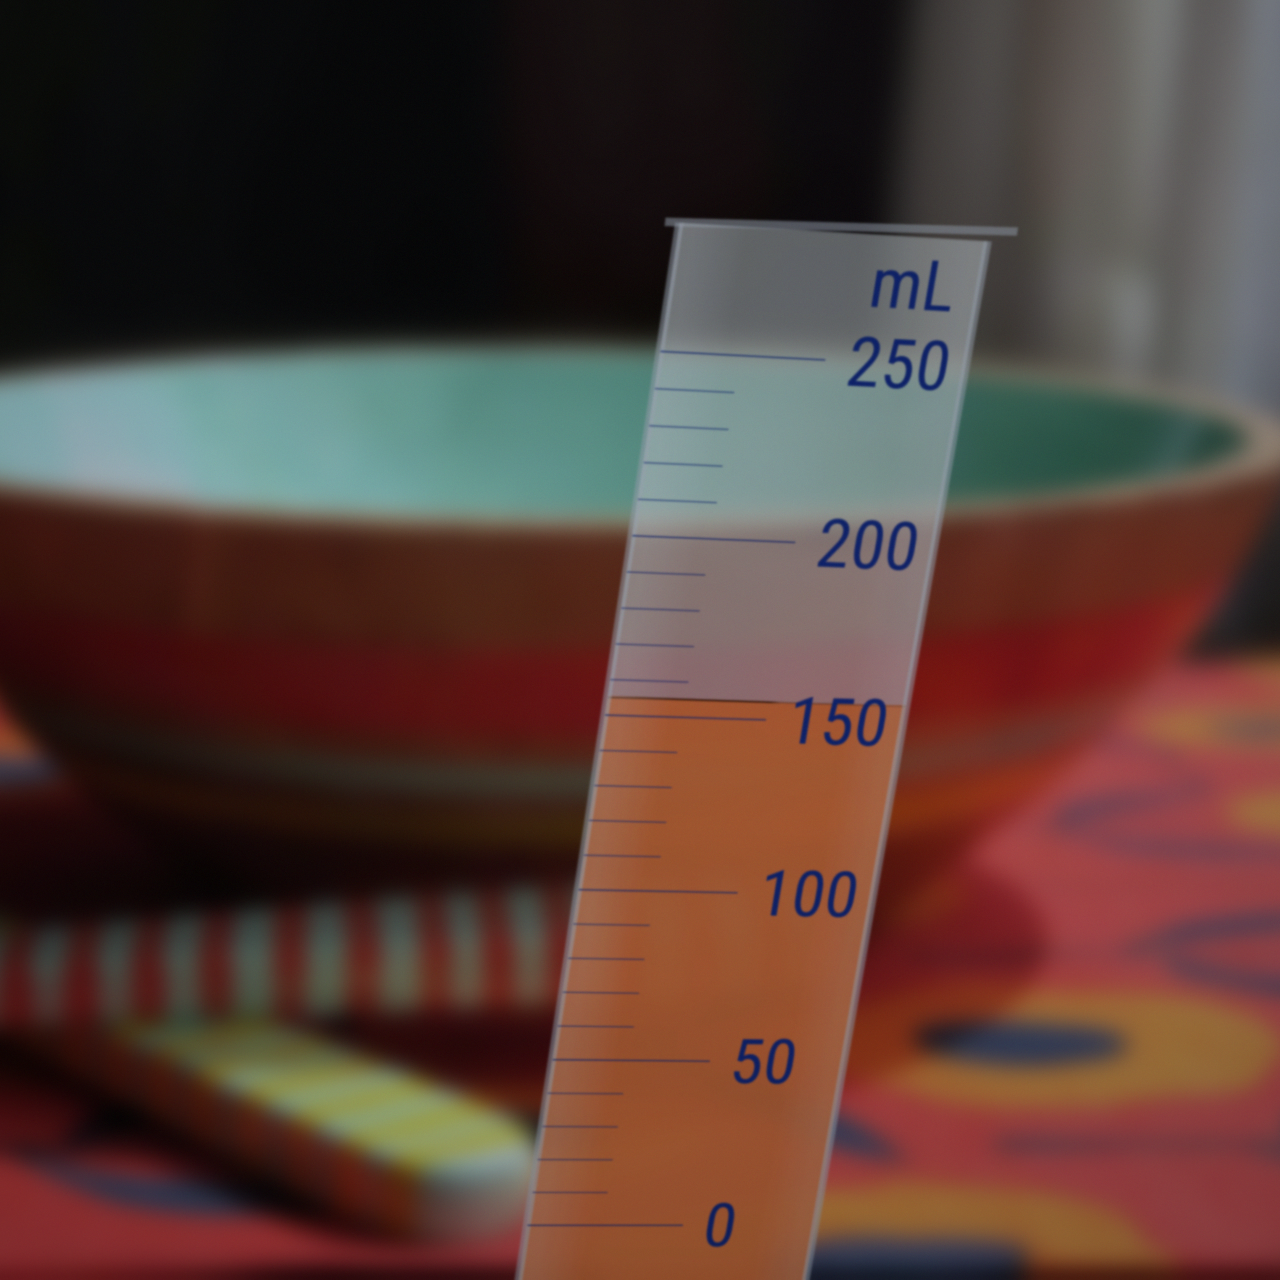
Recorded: 155 mL
